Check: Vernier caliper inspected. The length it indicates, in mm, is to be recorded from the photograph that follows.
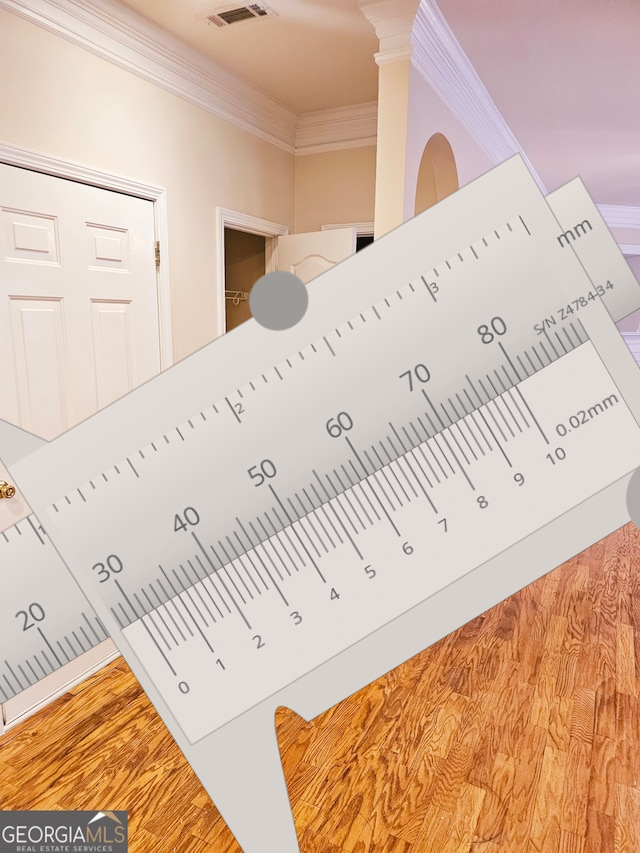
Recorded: 30.2 mm
